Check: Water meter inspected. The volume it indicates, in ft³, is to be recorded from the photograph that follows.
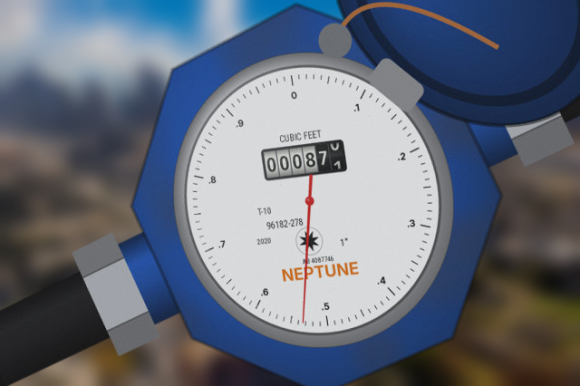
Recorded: 870.53 ft³
